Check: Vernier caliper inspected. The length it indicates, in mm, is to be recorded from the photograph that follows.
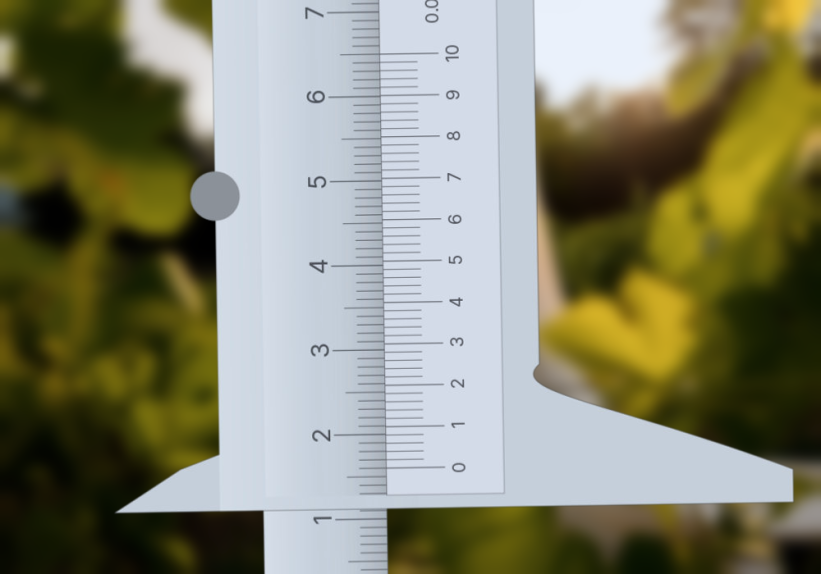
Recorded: 16.0 mm
